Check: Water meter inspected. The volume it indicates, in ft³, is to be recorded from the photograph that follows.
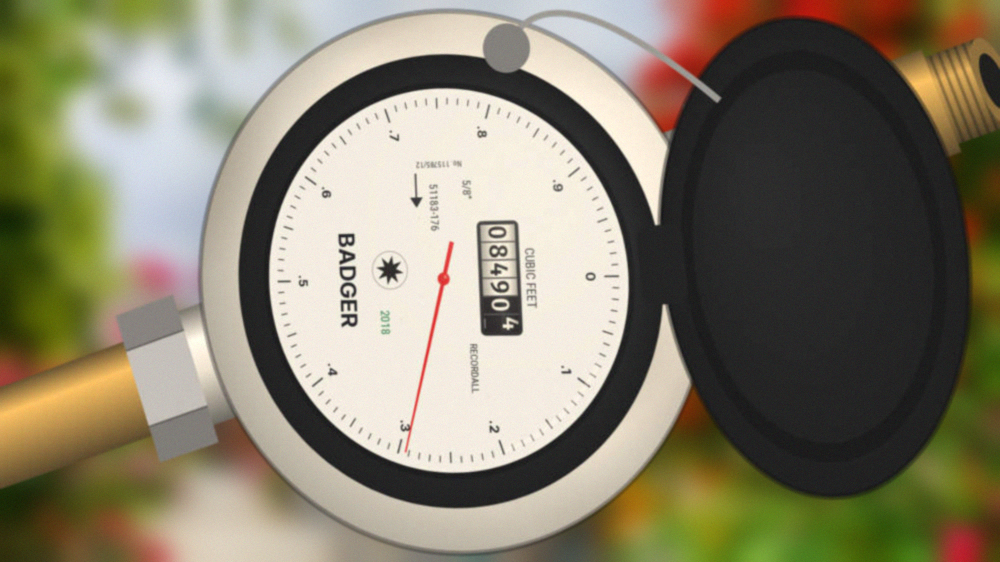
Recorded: 84904.29 ft³
